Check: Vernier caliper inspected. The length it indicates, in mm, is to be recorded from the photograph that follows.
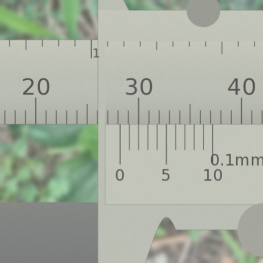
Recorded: 28.2 mm
